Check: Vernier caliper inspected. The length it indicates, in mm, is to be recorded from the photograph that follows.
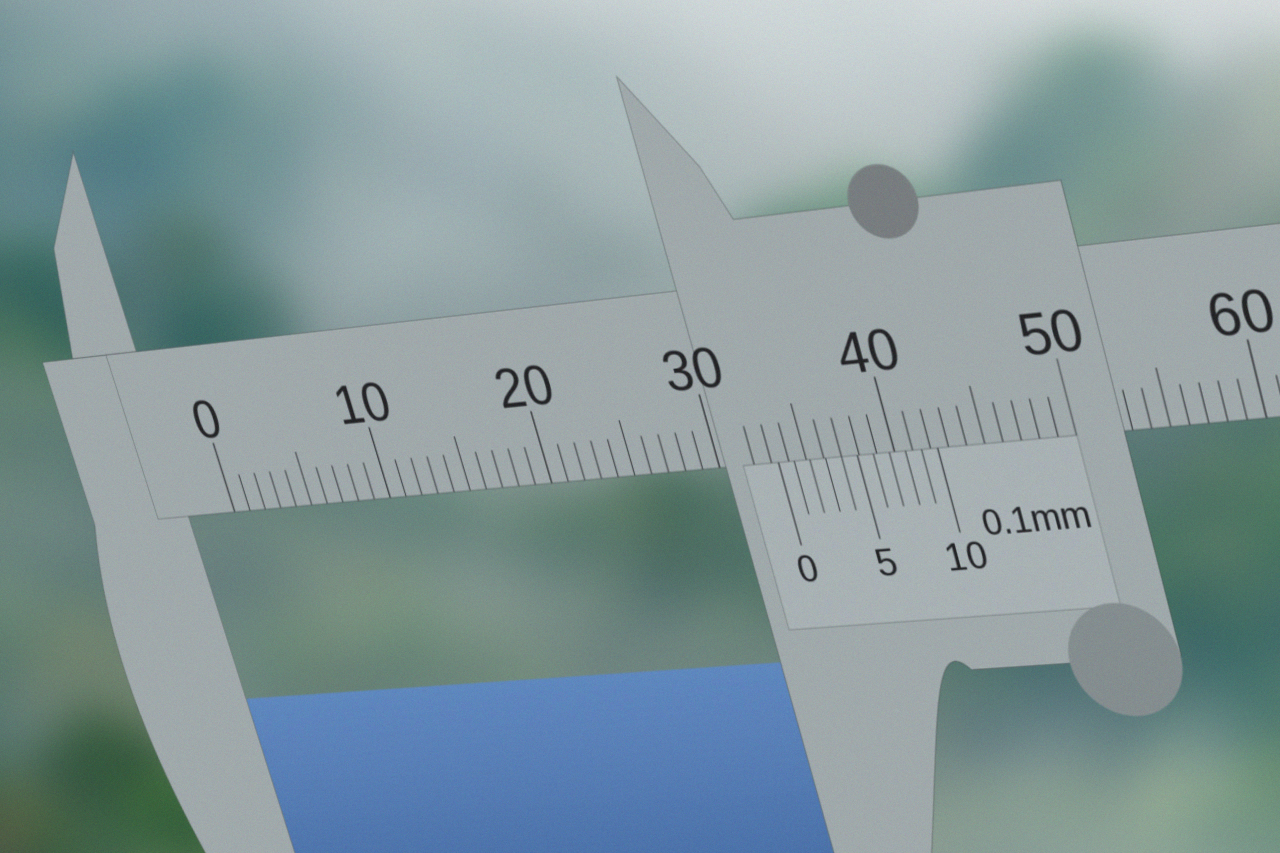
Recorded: 33.4 mm
